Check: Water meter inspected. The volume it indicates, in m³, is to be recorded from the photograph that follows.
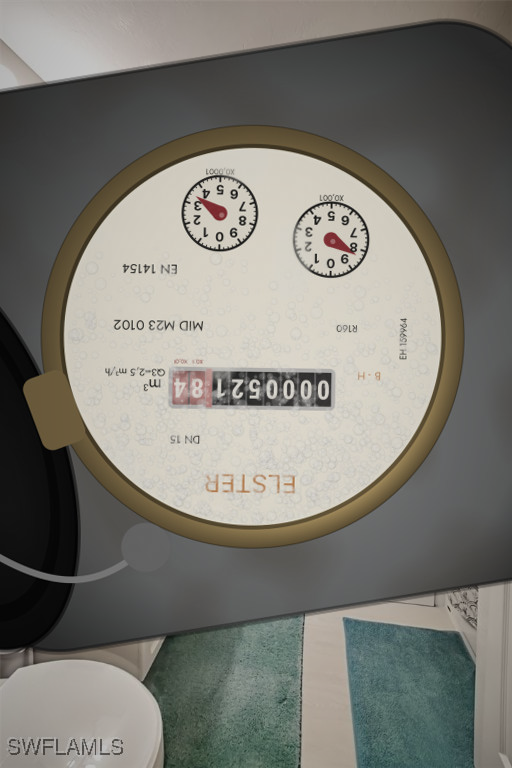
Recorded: 521.8483 m³
